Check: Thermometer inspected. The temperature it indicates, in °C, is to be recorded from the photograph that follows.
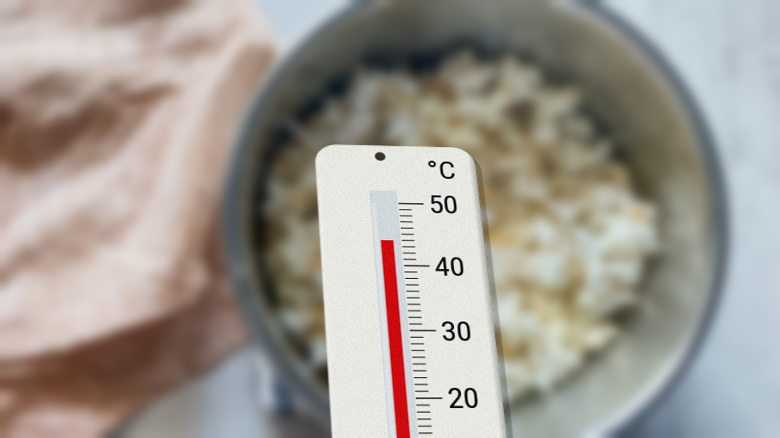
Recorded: 44 °C
